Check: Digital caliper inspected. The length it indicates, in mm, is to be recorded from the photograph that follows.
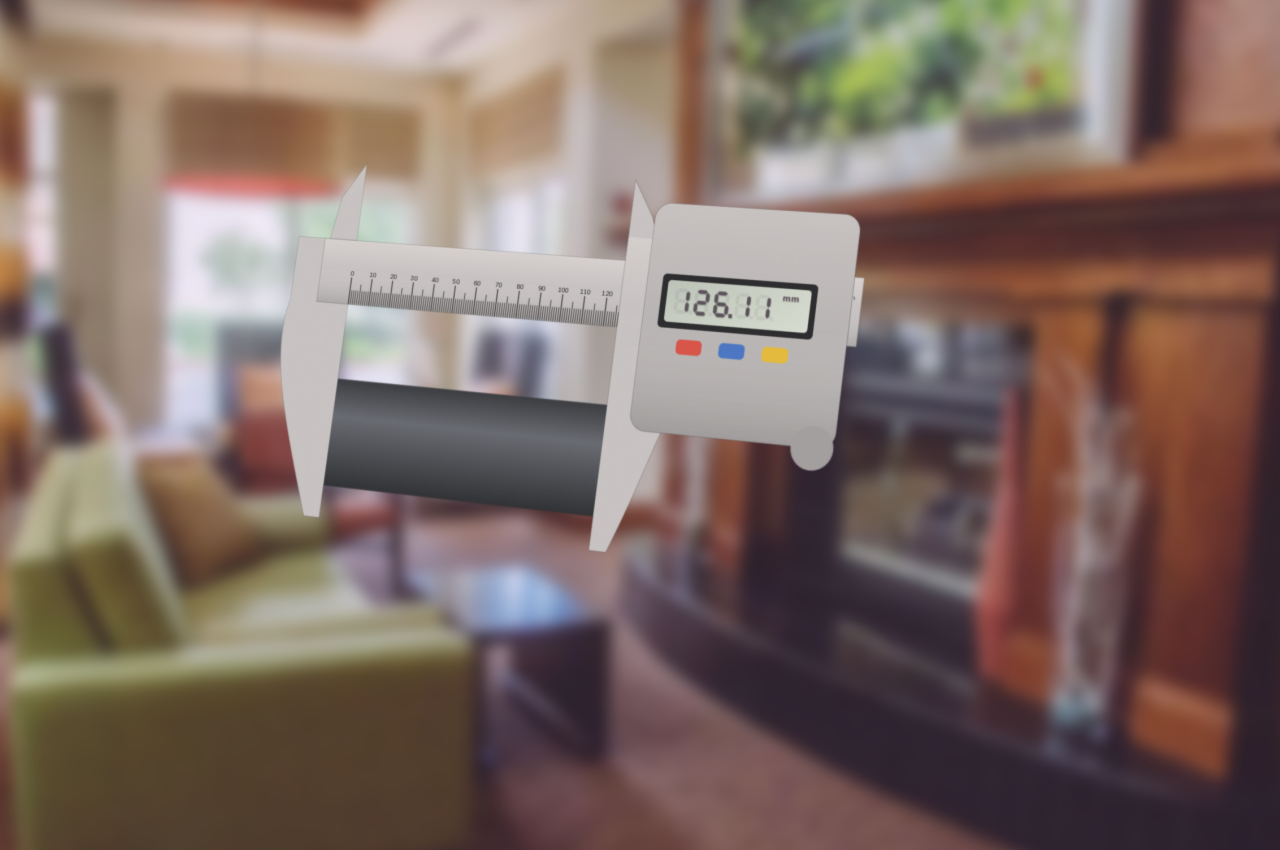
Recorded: 126.11 mm
